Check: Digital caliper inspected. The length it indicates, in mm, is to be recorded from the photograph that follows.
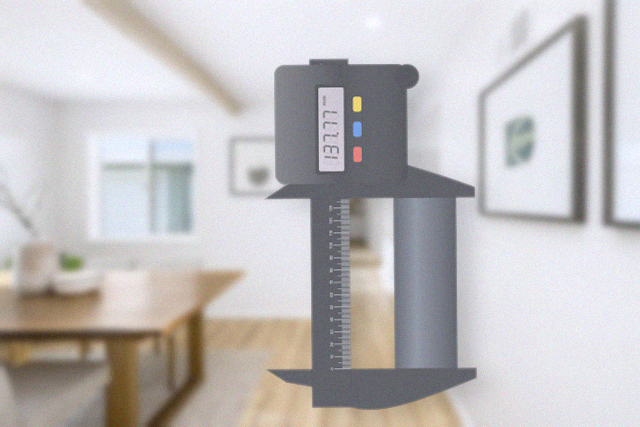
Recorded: 137.77 mm
